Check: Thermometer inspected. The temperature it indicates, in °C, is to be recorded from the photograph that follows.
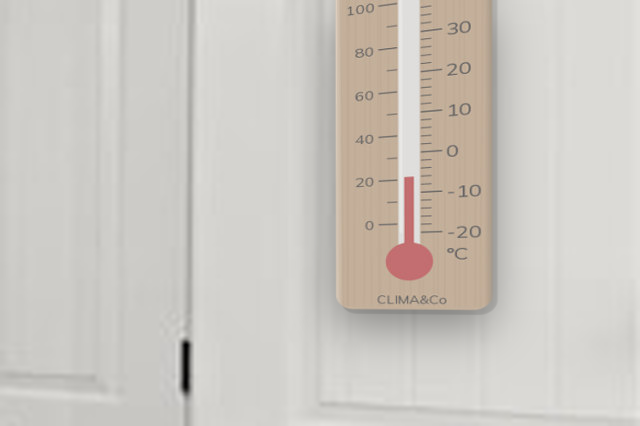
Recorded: -6 °C
